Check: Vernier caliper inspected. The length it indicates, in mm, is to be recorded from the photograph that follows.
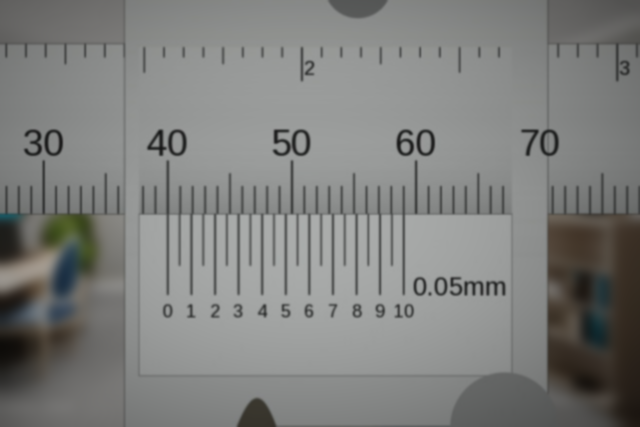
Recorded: 40.0 mm
